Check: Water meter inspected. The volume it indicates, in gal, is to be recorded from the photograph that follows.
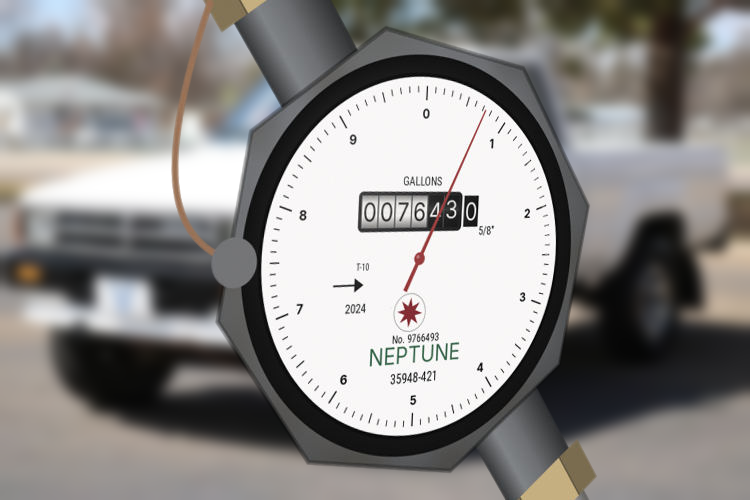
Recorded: 76430.7 gal
